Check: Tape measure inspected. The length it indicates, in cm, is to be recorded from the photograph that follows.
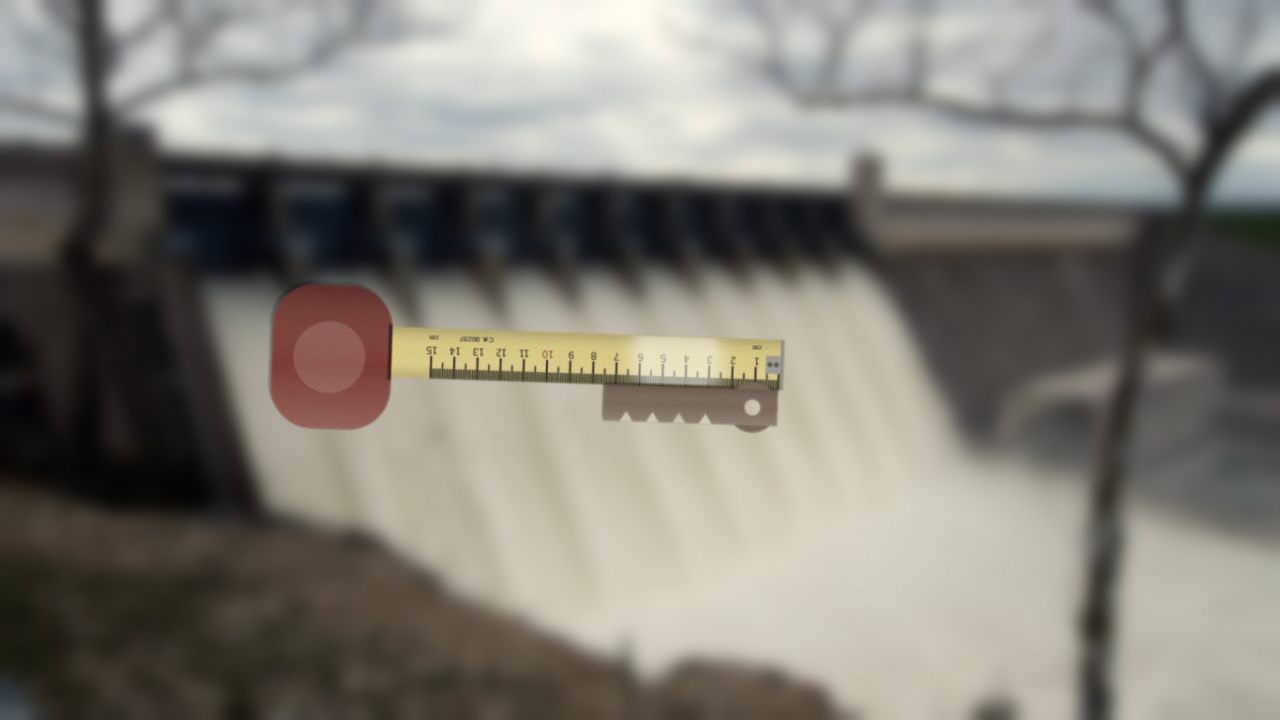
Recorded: 7.5 cm
